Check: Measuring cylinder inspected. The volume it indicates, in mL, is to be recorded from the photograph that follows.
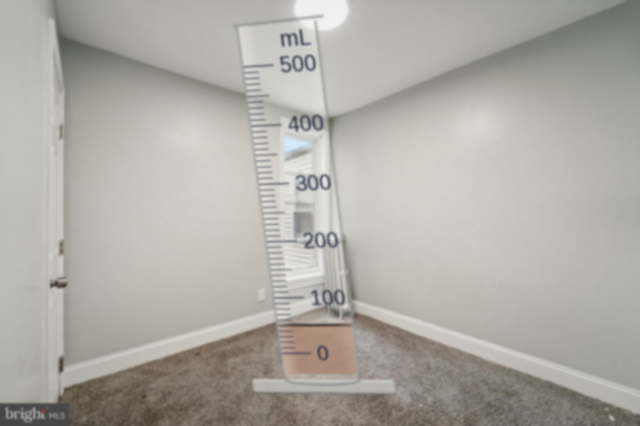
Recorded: 50 mL
